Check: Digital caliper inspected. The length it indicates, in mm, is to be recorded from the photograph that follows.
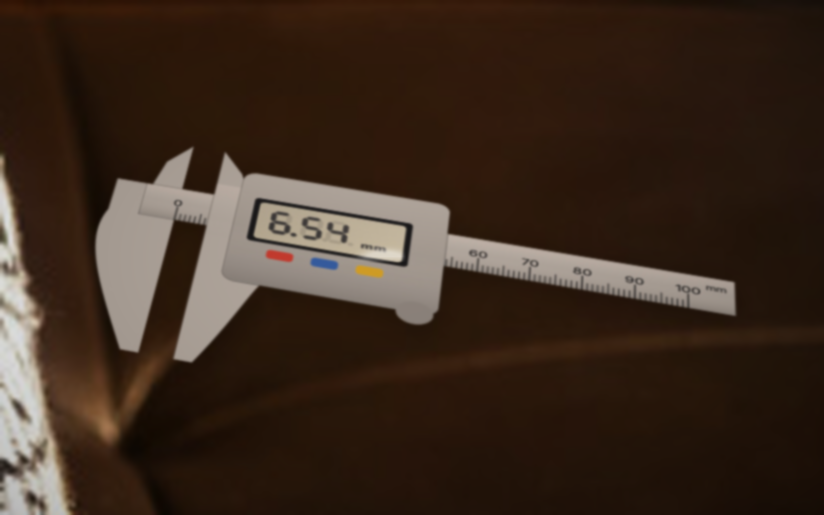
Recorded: 6.54 mm
